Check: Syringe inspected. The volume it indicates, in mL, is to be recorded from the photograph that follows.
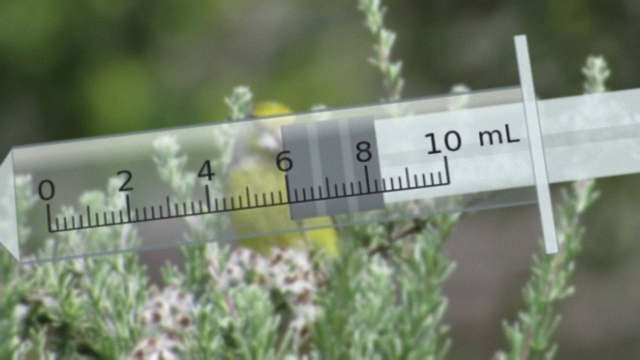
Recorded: 6 mL
